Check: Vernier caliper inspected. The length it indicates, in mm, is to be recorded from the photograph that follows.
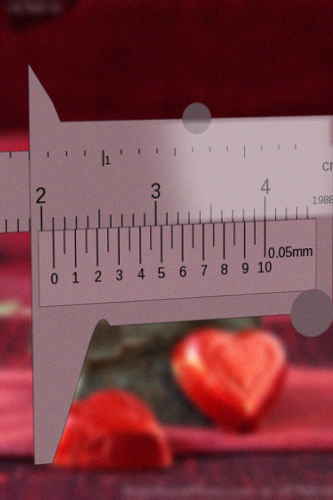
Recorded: 21.0 mm
